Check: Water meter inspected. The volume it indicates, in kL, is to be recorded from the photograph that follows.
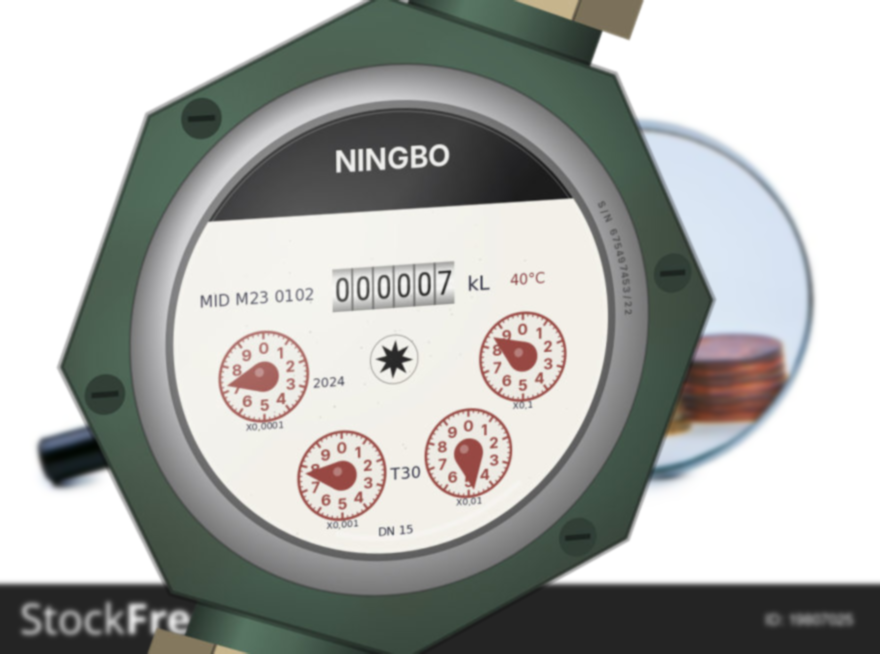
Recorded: 7.8477 kL
